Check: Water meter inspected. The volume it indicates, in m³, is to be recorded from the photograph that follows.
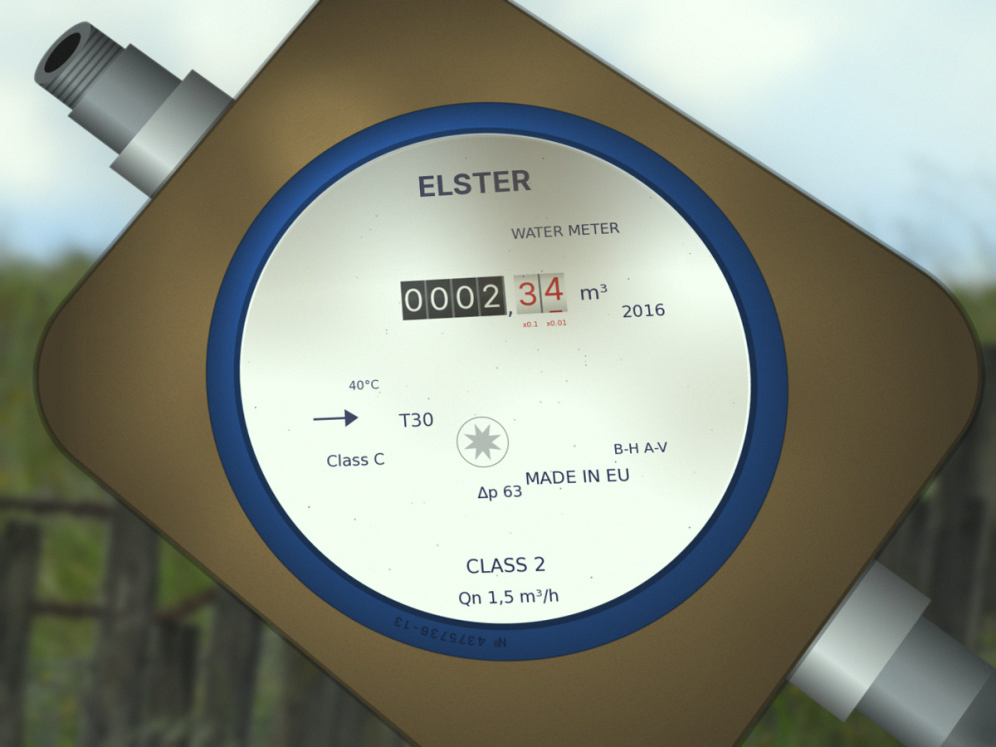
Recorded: 2.34 m³
